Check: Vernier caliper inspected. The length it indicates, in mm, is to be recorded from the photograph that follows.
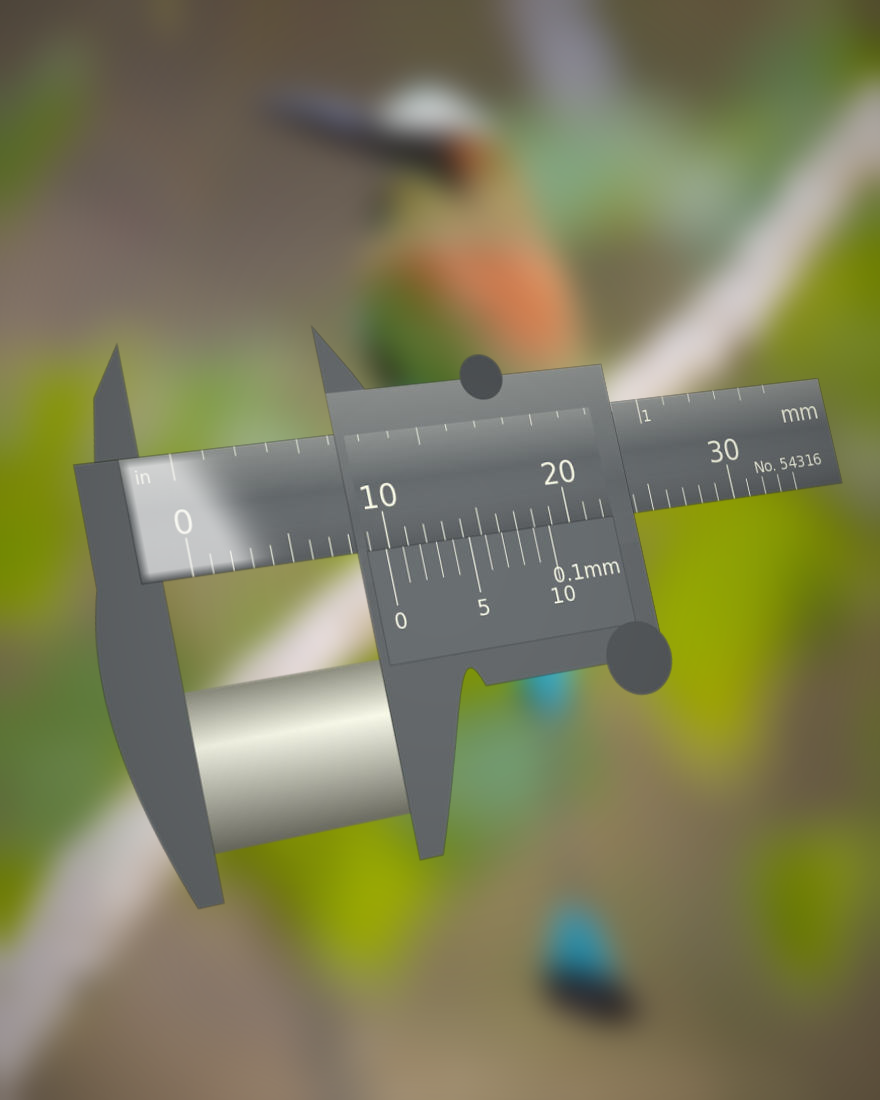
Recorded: 9.8 mm
